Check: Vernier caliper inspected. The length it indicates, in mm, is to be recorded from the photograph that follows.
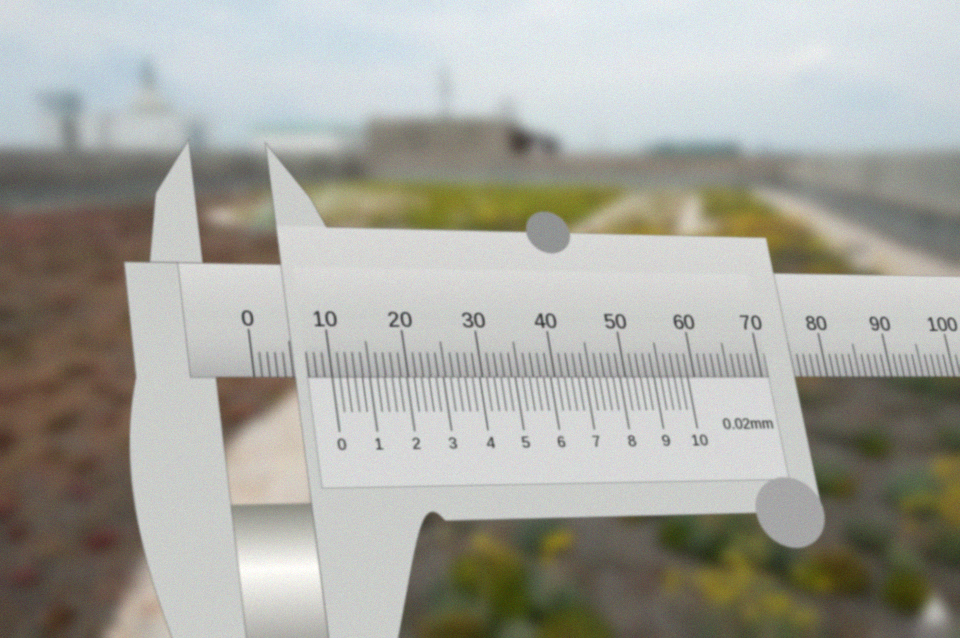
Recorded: 10.0 mm
